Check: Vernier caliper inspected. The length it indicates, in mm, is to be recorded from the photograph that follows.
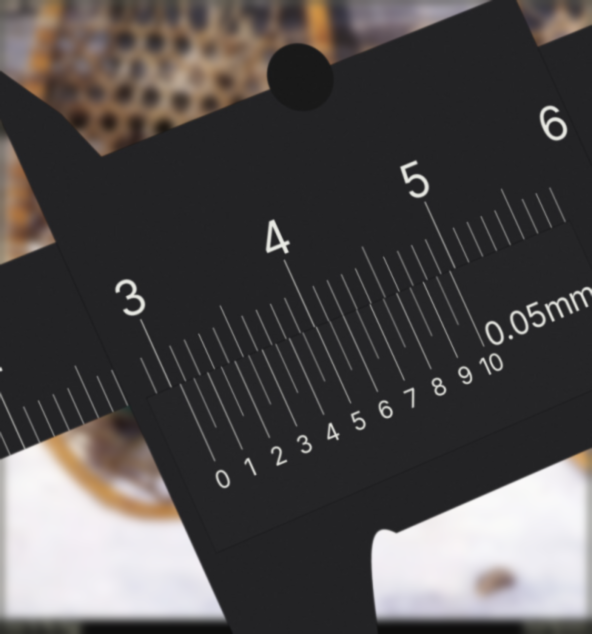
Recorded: 30.6 mm
